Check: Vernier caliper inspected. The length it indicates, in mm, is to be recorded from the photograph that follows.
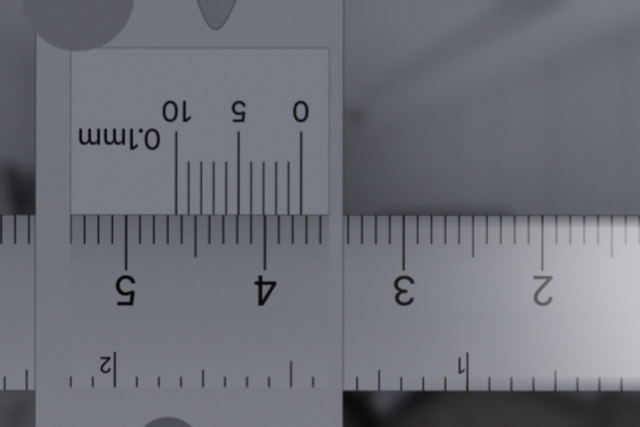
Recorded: 37.4 mm
